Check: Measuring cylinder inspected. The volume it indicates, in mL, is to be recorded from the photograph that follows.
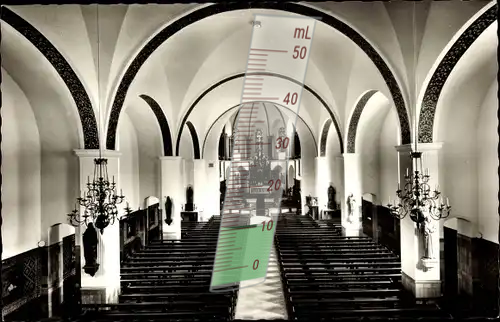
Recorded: 10 mL
